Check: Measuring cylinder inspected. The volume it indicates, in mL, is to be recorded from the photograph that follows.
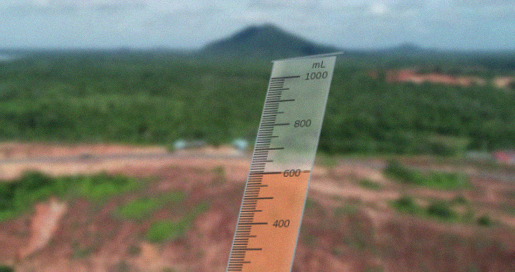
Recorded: 600 mL
